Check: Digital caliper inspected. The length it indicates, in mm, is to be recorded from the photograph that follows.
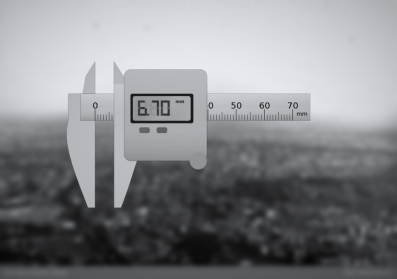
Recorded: 6.70 mm
